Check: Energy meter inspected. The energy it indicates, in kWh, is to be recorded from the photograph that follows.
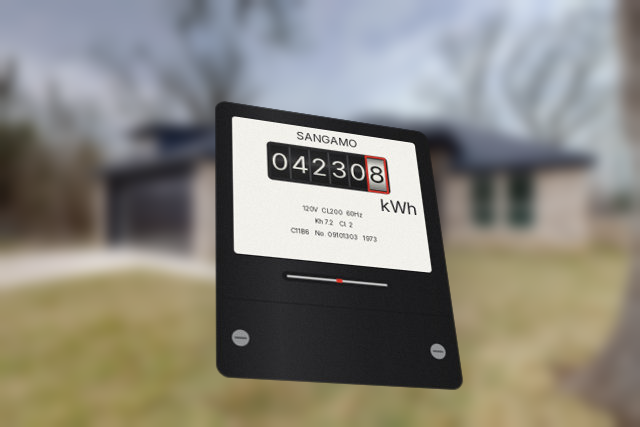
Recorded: 4230.8 kWh
